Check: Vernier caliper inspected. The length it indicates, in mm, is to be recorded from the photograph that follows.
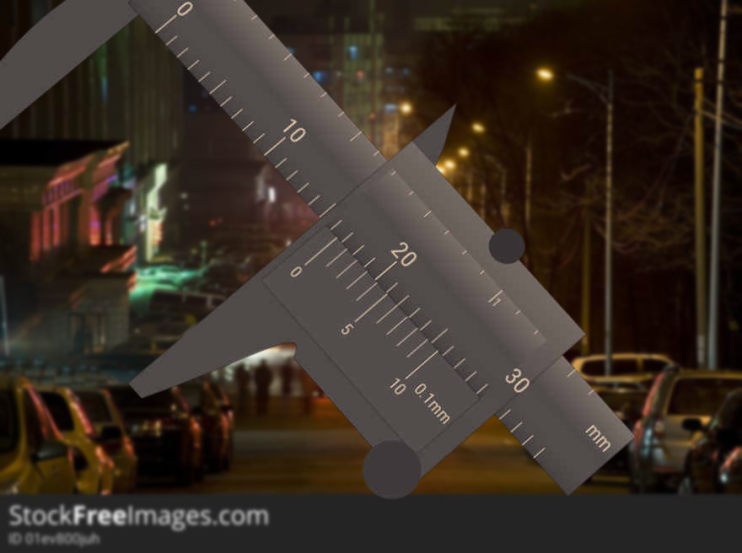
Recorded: 16.6 mm
